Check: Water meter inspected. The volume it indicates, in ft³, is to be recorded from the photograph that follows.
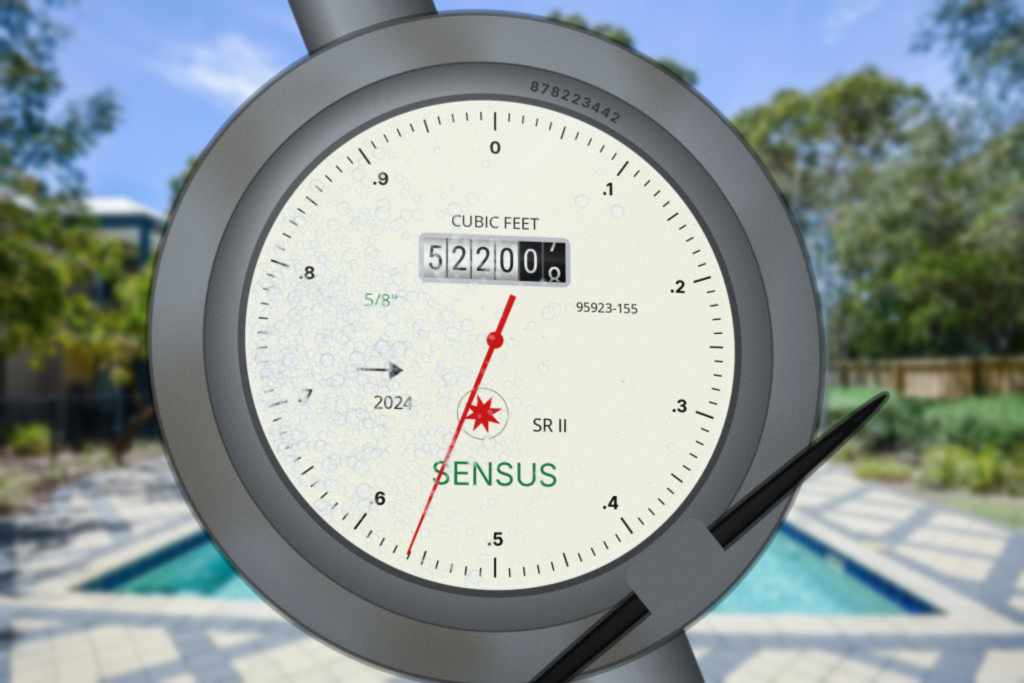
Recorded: 522007.56 ft³
